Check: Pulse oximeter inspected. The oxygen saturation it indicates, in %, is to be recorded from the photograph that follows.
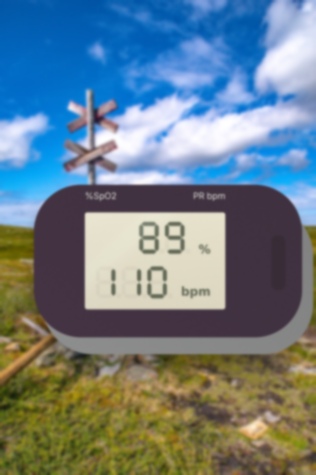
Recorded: 89 %
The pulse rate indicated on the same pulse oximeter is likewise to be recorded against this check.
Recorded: 110 bpm
